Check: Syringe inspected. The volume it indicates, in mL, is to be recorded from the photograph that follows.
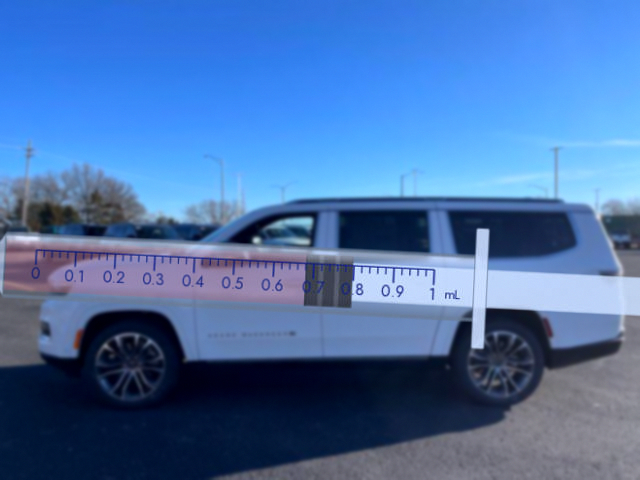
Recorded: 0.68 mL
